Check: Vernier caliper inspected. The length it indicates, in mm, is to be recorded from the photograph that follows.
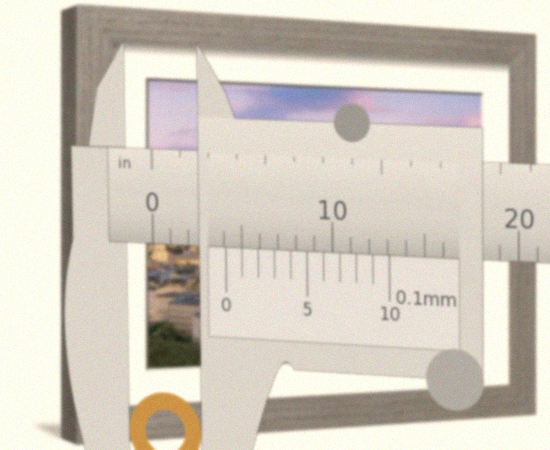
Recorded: 4.1 mm
